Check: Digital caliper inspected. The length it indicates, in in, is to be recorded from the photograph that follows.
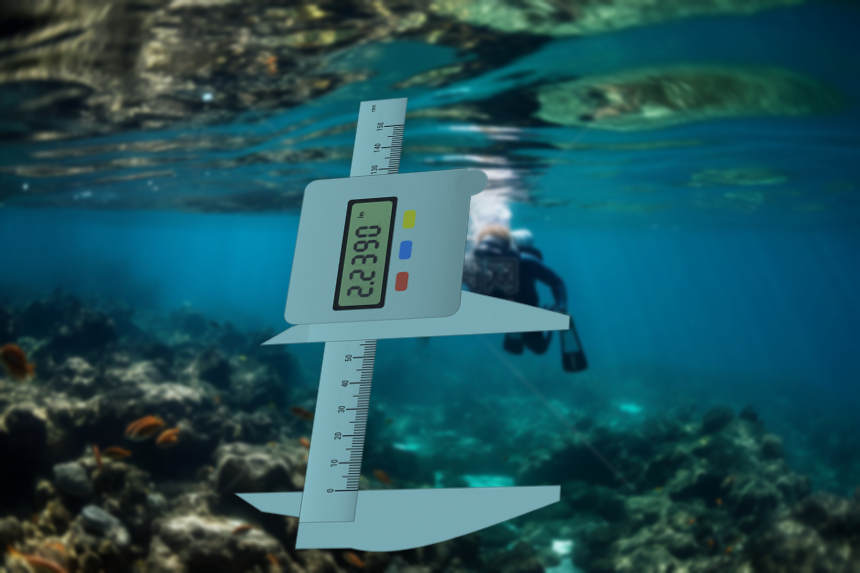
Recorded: 2.2390 in
